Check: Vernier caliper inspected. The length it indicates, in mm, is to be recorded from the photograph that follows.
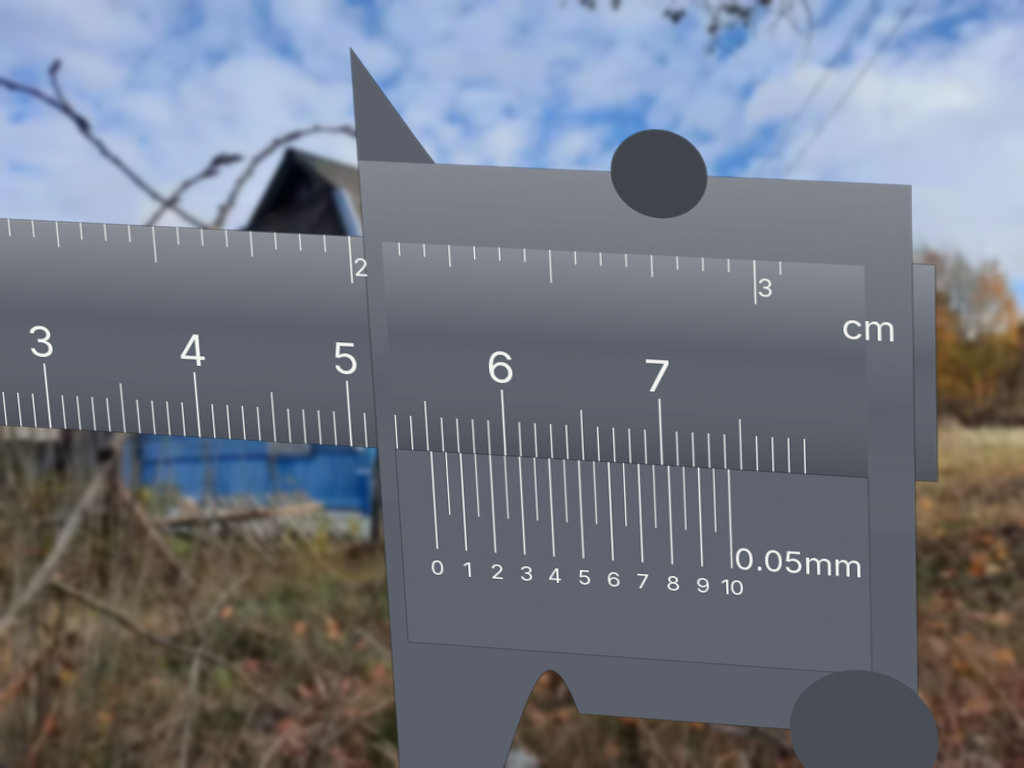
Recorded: 55.2 mm
